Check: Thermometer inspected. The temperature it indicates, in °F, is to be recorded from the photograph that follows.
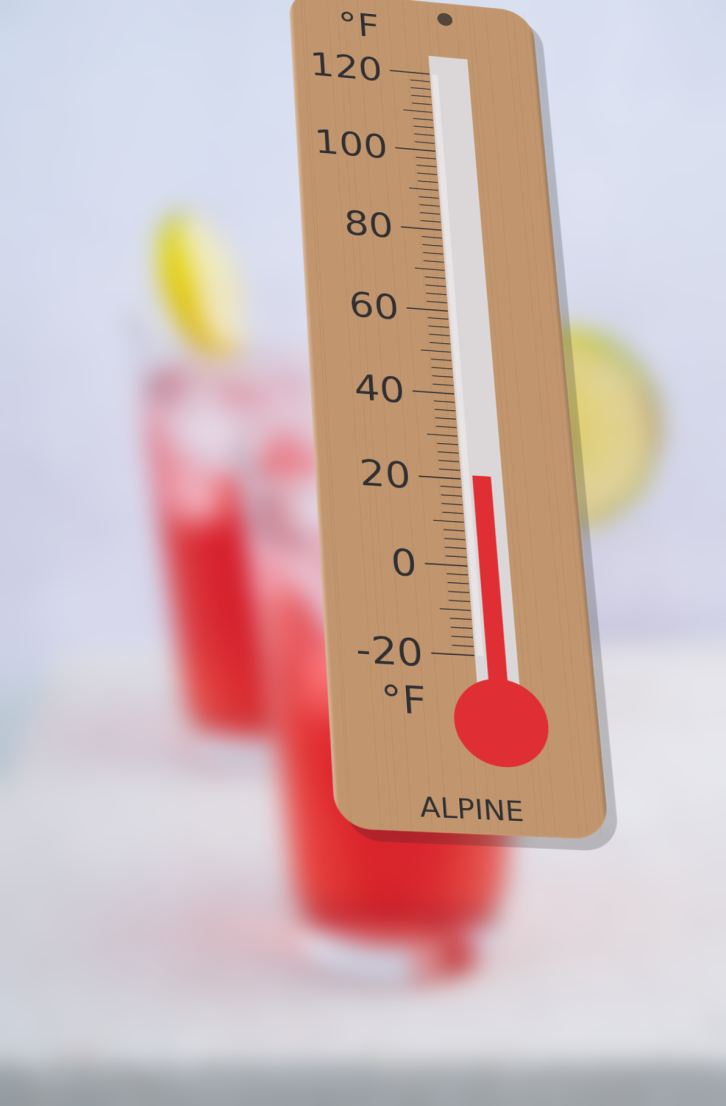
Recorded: 21 °F
